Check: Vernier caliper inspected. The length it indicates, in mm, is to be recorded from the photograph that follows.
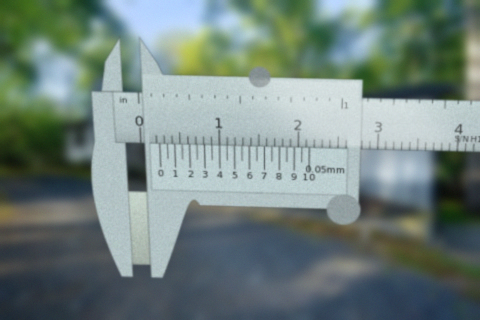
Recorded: 2.4 mm
